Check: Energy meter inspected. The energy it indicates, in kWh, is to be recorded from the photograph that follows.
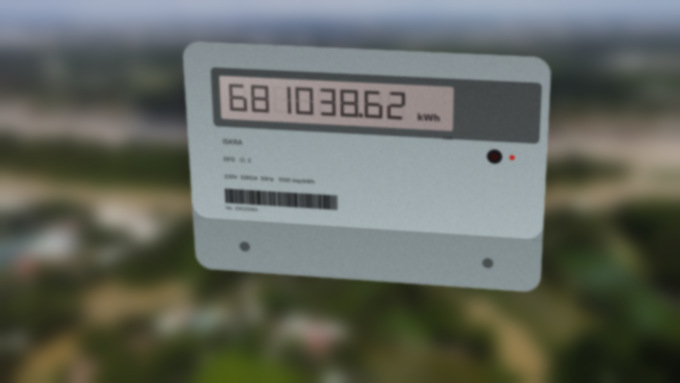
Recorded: 681038.62 kWh
